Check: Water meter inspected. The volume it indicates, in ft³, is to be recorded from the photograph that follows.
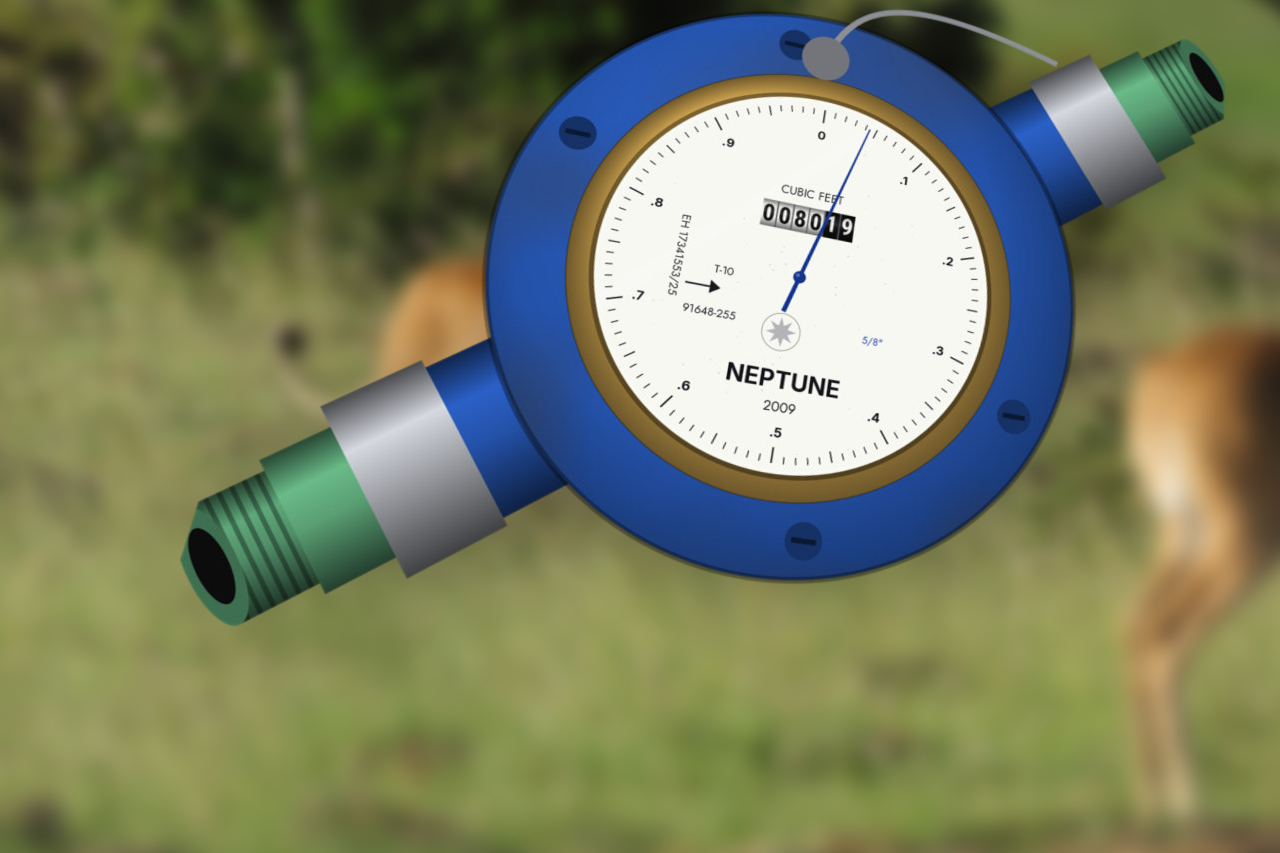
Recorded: 8019.04 ft³
